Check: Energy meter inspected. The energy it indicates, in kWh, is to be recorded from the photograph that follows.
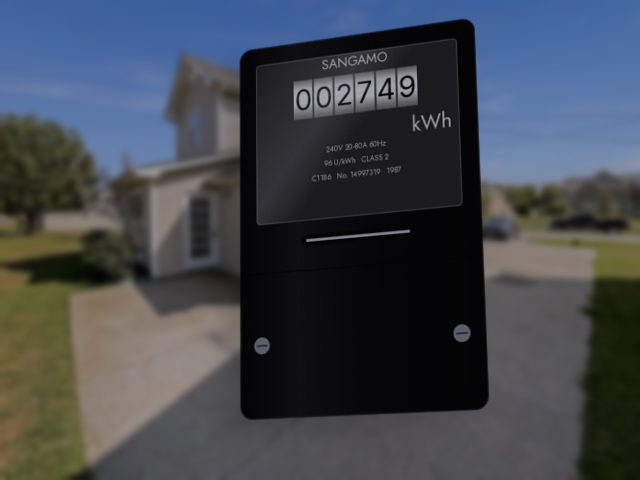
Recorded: 2749 kWh
